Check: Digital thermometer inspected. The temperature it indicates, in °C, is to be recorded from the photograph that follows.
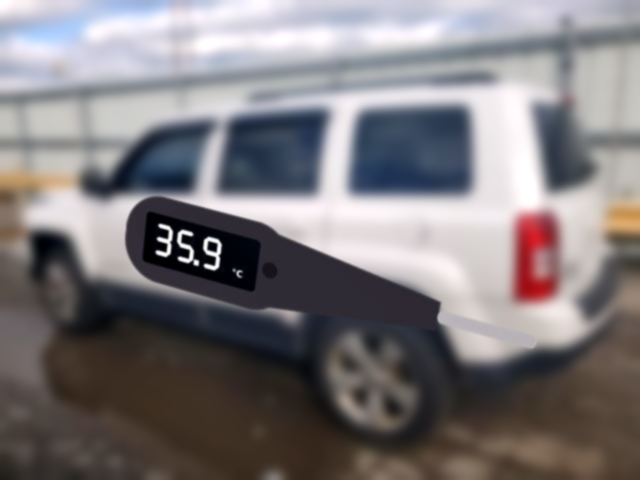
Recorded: 35.9 °C
